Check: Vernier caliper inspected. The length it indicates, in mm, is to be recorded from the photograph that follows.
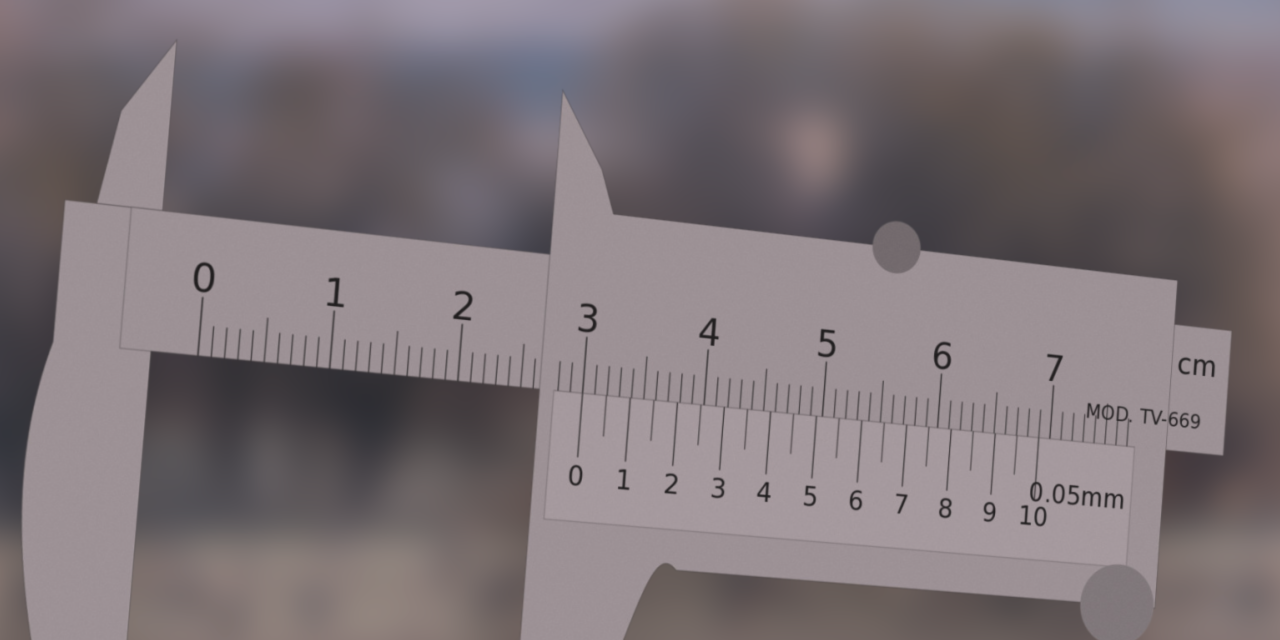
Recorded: 30.0 mm
